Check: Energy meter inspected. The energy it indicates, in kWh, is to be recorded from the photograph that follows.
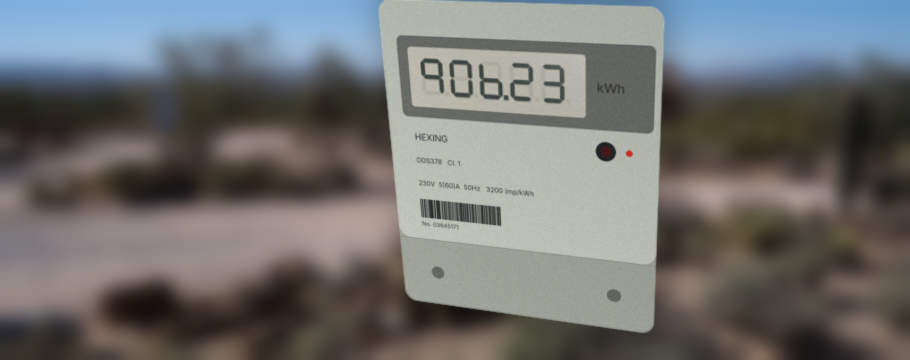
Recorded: 906.23 kWh
